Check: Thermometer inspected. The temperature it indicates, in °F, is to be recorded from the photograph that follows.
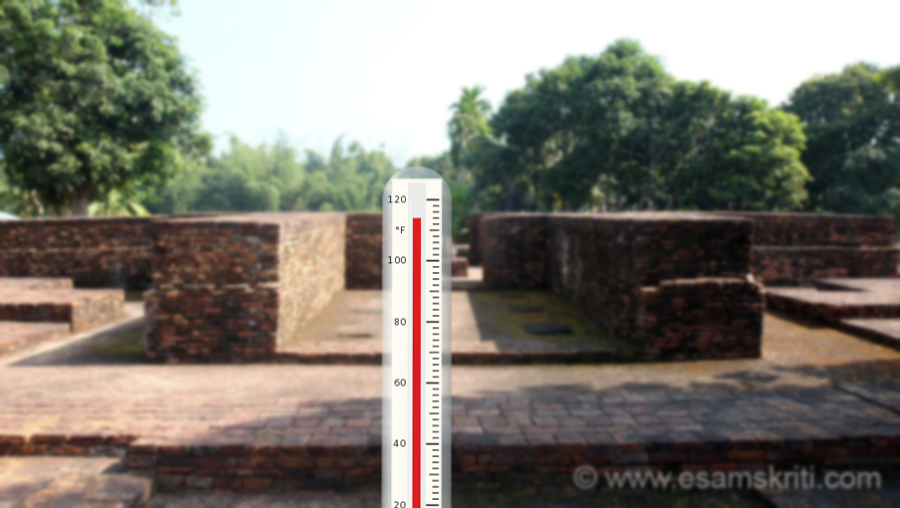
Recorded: 114 °F
